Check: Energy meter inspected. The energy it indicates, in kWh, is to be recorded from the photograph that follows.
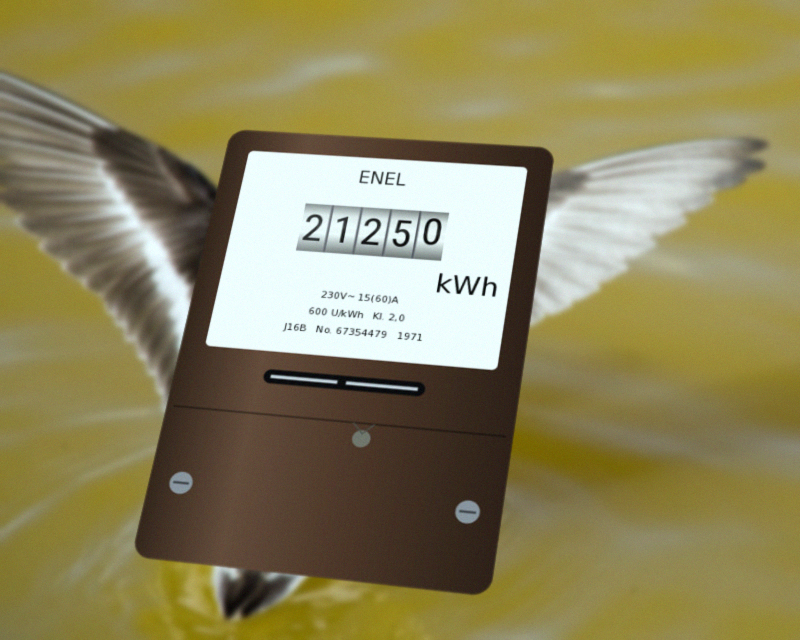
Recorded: 21250 kWh
